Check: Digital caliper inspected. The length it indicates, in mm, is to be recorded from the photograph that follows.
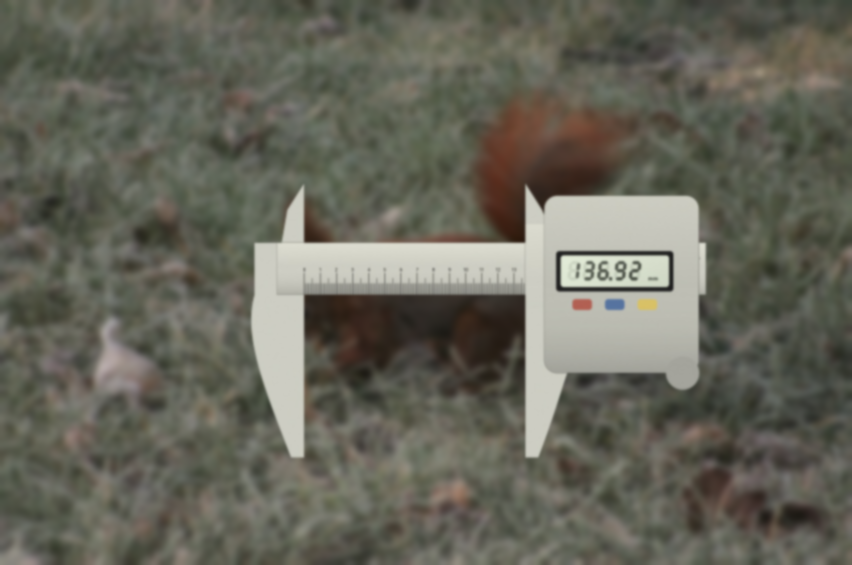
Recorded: 136.92 mm
